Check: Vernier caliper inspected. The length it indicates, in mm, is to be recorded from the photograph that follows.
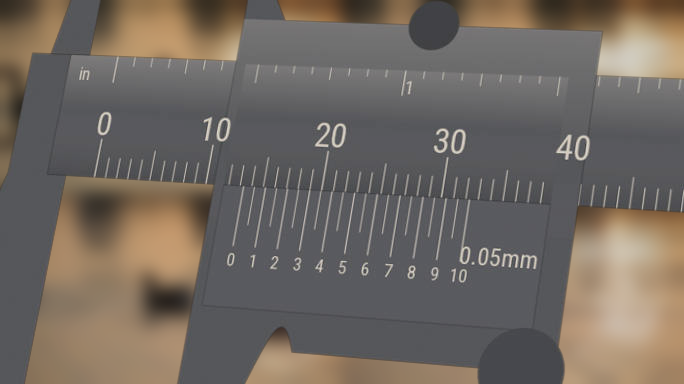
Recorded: 13.3 mm
